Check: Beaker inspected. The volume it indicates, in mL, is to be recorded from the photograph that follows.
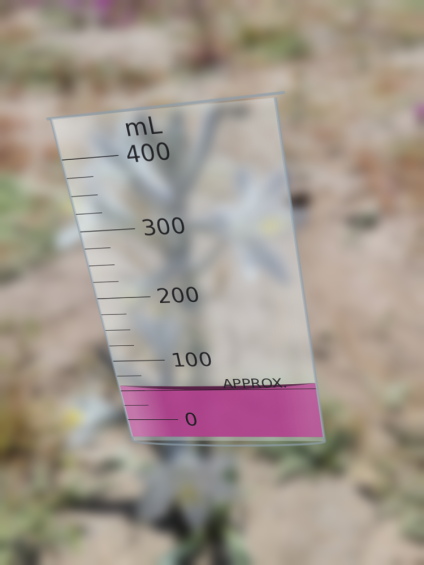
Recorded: 50 mL
